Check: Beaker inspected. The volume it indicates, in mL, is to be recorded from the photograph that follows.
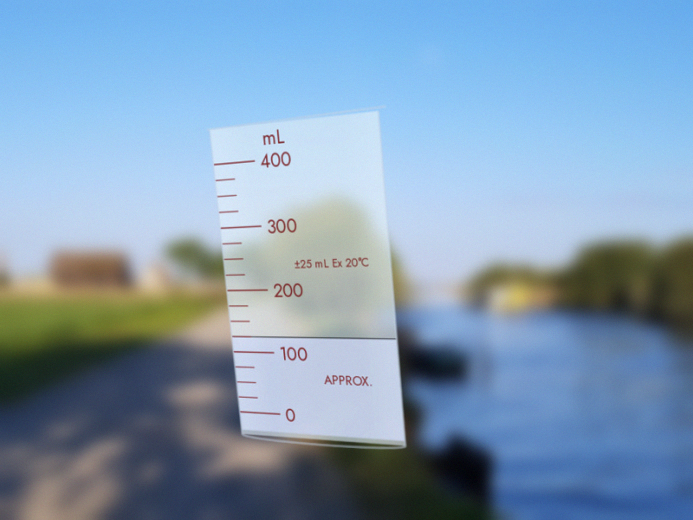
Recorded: 125 mL
